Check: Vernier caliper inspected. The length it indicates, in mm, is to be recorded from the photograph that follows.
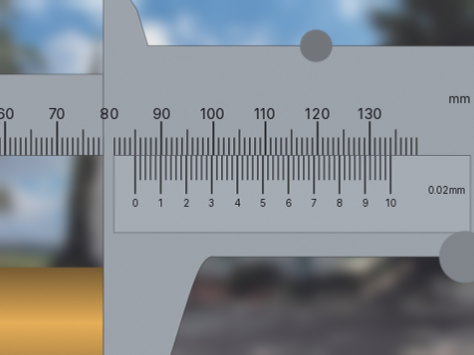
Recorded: 85.0 mm
